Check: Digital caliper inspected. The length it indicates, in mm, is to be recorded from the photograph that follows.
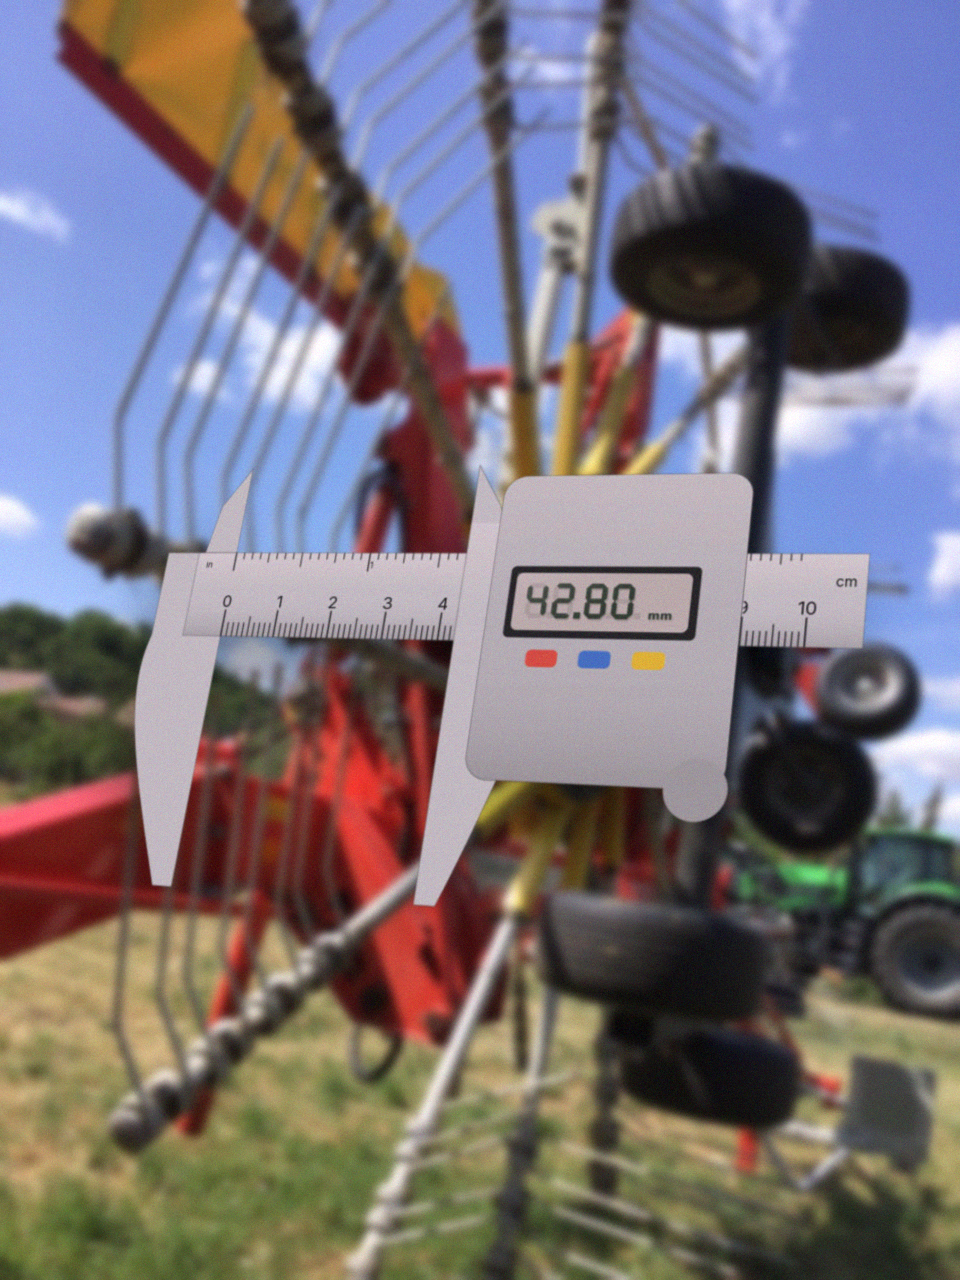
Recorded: 42.80 mm
